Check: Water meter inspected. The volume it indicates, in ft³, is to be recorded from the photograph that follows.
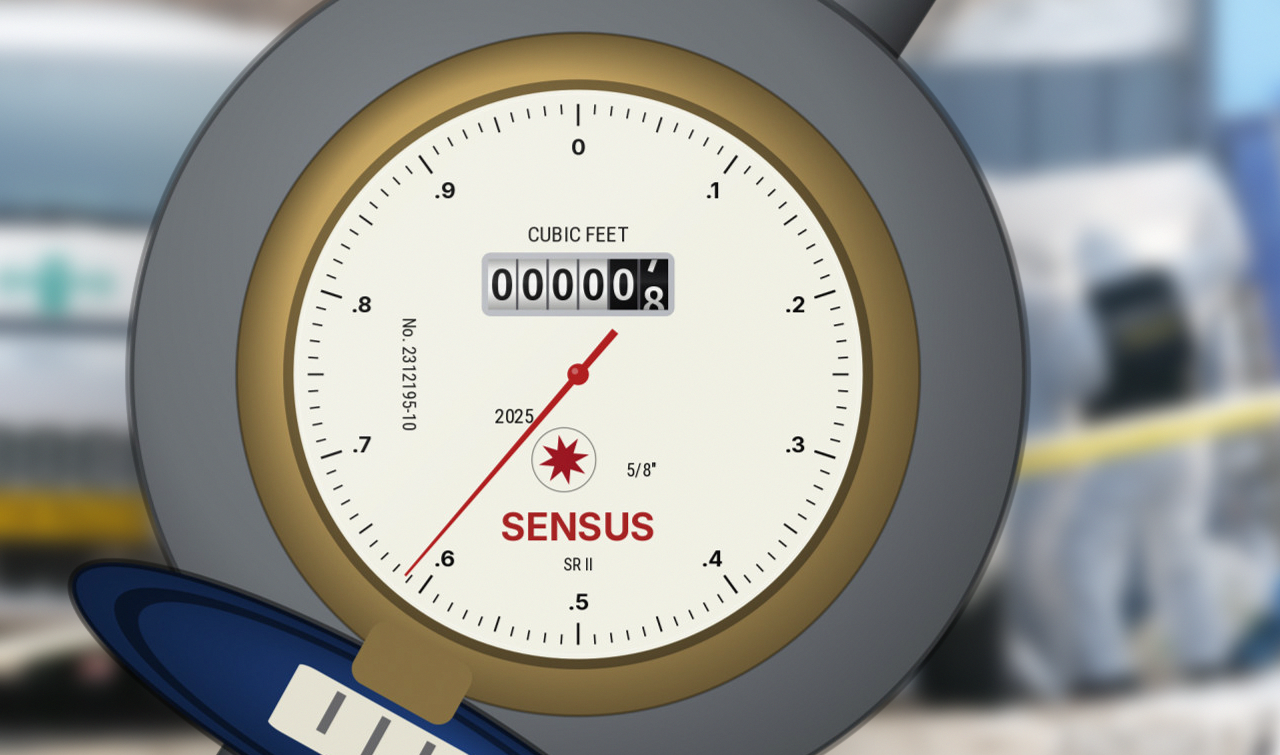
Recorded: 7.61 ft³
